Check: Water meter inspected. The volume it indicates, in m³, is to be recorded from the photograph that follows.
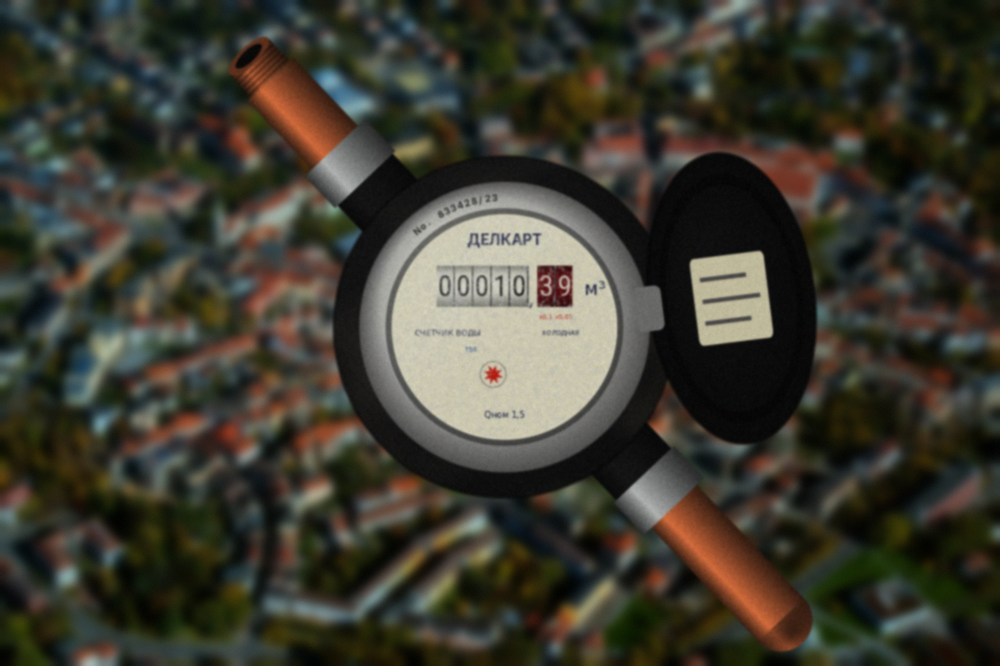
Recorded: 10.39 m³
